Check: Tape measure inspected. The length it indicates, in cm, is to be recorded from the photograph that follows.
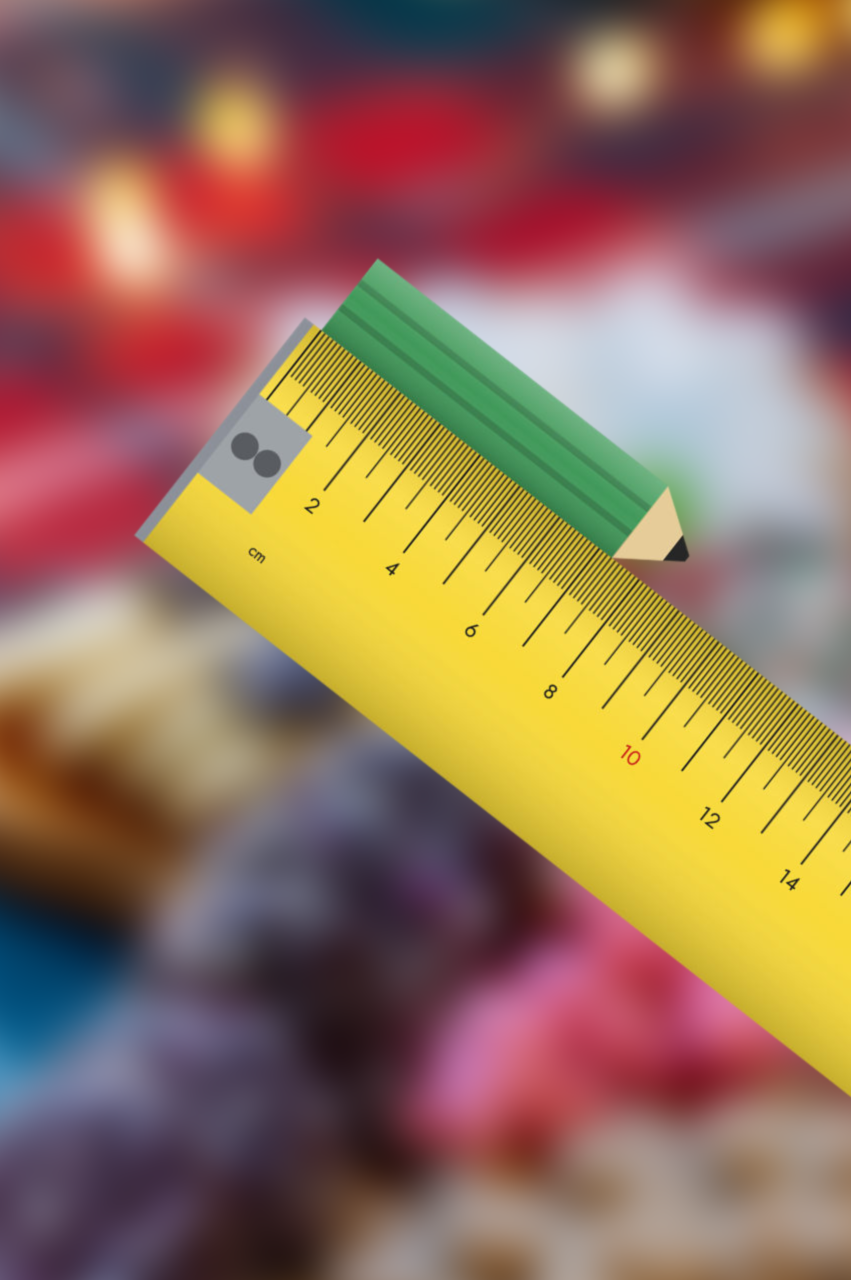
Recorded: 8.5 cm
